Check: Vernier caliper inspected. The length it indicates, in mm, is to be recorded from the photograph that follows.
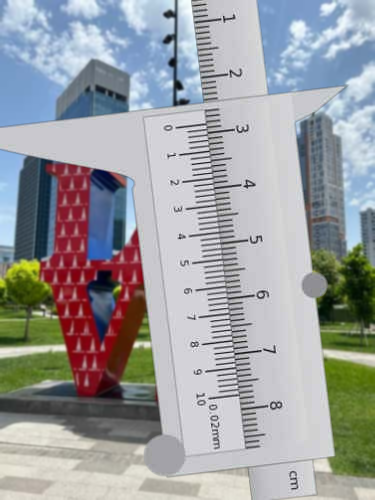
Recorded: 28.4 mm
